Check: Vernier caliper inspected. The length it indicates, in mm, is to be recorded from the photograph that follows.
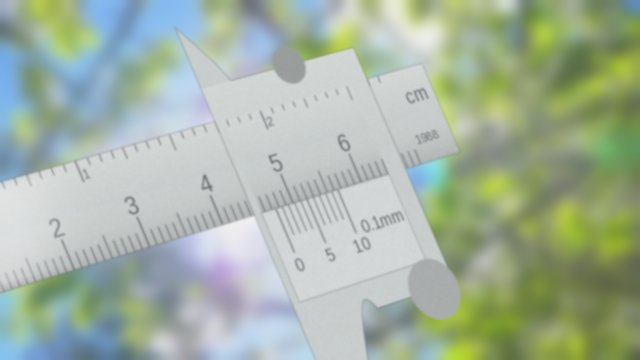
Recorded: 47.5 mm
